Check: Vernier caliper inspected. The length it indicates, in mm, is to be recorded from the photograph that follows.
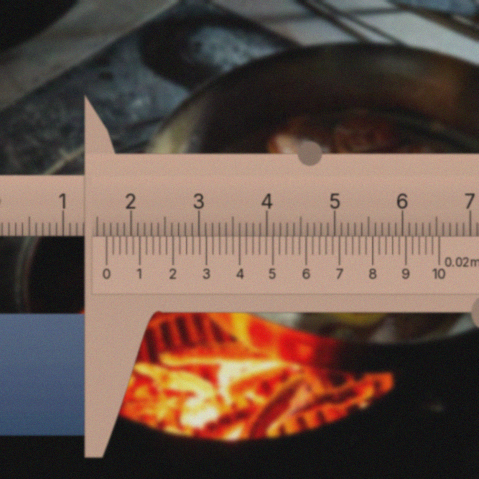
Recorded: 16.4 mm
